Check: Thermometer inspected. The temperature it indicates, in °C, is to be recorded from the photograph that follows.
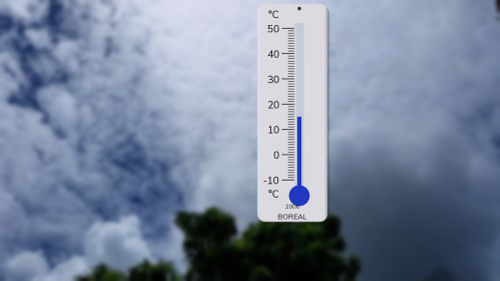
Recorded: 15 °C
